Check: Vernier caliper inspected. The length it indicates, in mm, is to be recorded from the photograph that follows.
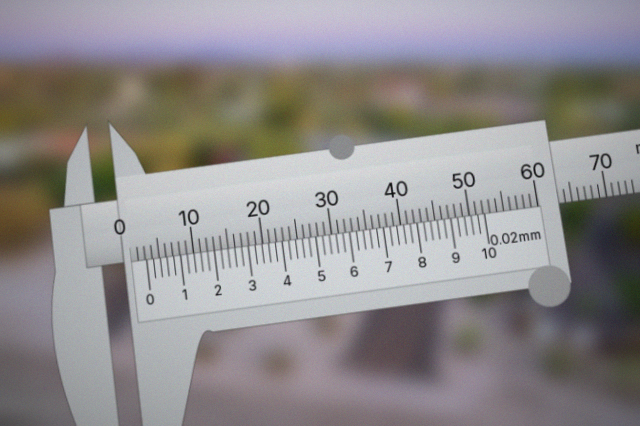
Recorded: 3.2 mm
